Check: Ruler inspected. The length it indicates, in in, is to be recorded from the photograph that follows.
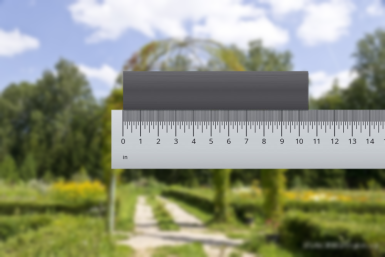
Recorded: 10.5 in
